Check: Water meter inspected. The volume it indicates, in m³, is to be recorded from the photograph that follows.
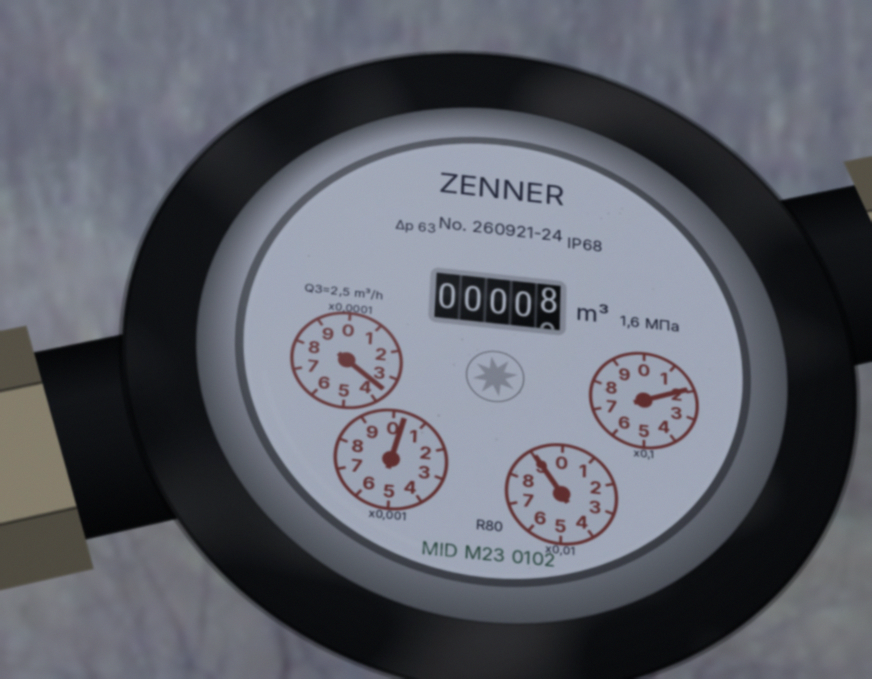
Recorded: 8.1903 m³
